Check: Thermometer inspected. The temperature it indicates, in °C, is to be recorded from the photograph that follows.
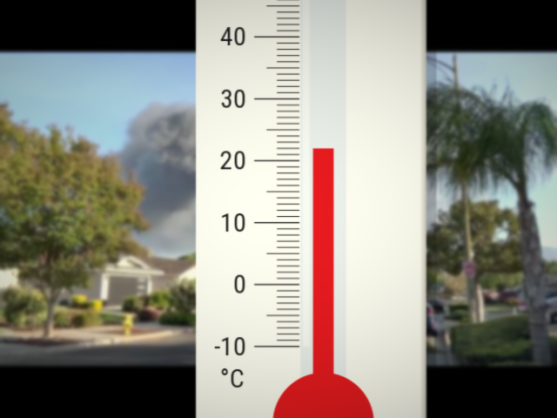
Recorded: 22 °C
